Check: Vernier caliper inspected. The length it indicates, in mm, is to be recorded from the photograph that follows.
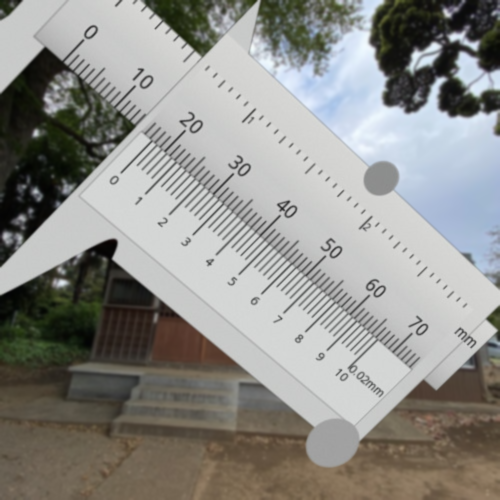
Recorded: 17.5 mm
